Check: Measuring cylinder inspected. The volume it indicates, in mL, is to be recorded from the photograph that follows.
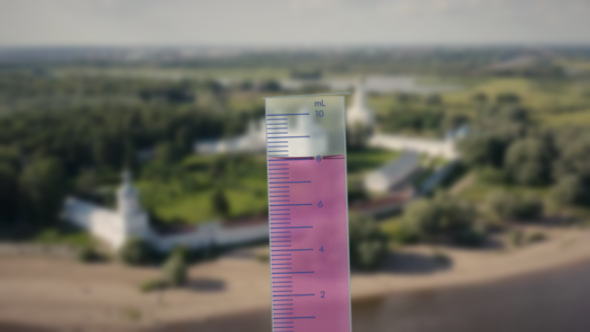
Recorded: 8 mL
